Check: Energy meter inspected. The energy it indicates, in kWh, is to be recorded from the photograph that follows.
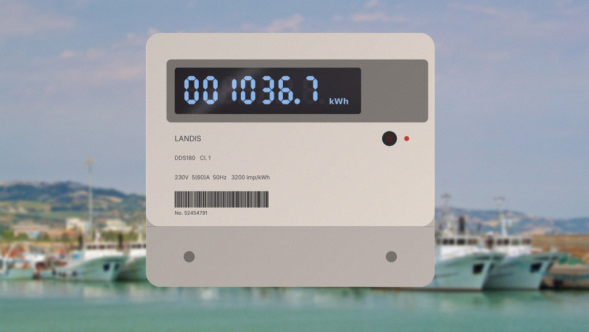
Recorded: 1036.7 kWh
